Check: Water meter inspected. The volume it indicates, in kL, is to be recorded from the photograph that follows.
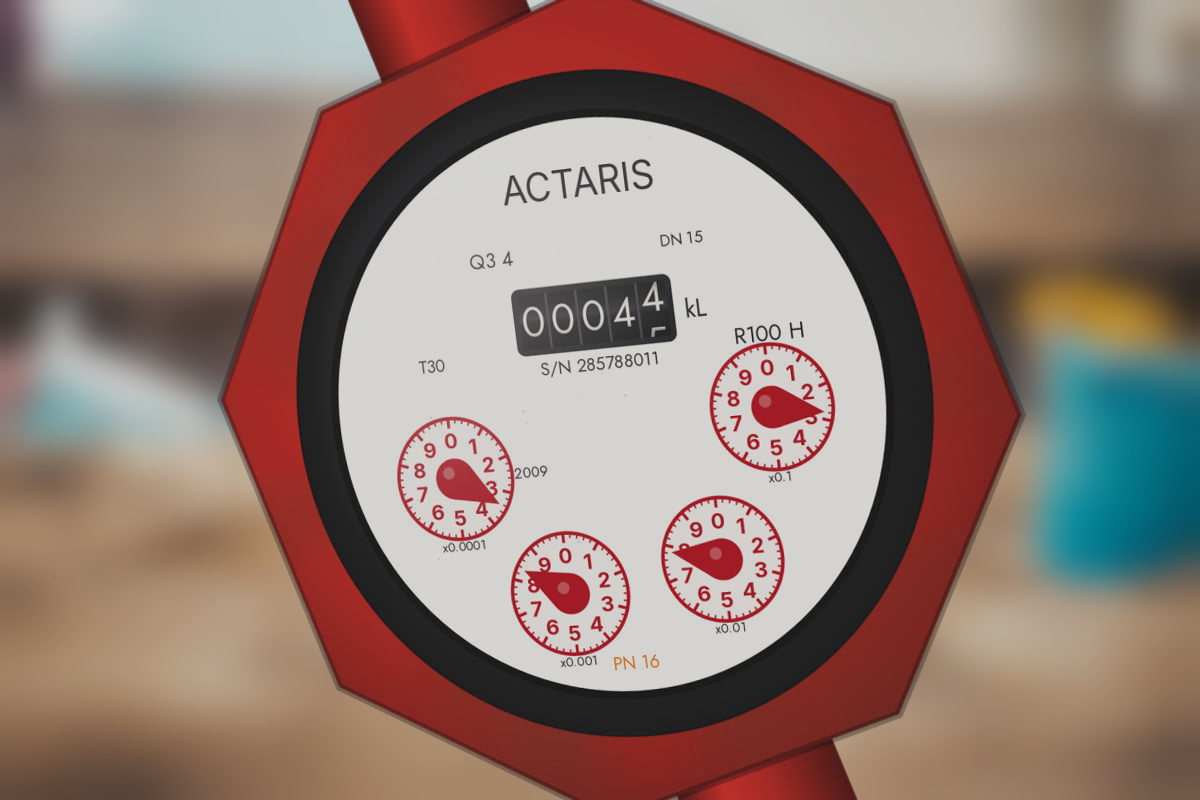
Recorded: 44.2783 kL
